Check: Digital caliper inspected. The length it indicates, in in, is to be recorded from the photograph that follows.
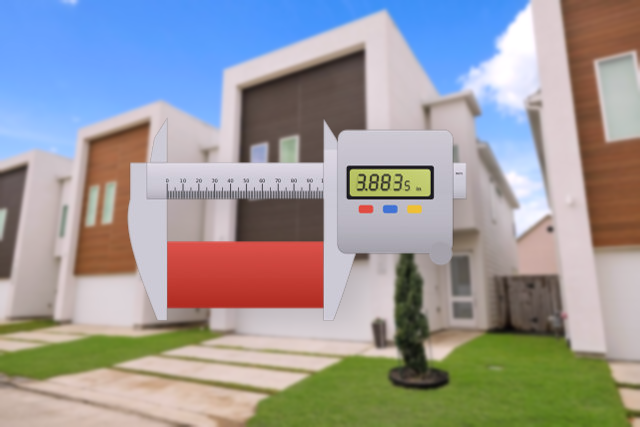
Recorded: 3.8835 in
